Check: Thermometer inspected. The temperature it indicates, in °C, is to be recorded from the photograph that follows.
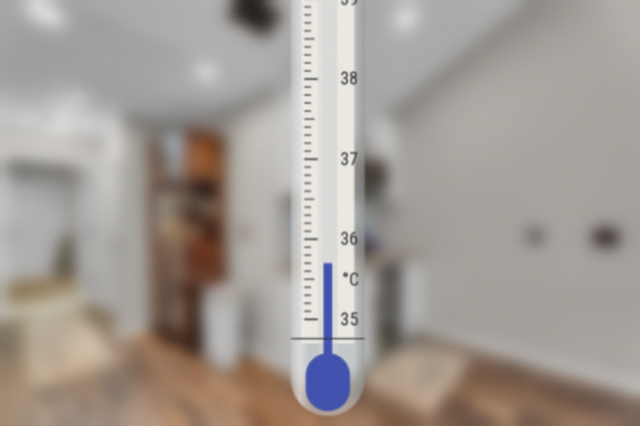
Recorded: 35.7 °C
